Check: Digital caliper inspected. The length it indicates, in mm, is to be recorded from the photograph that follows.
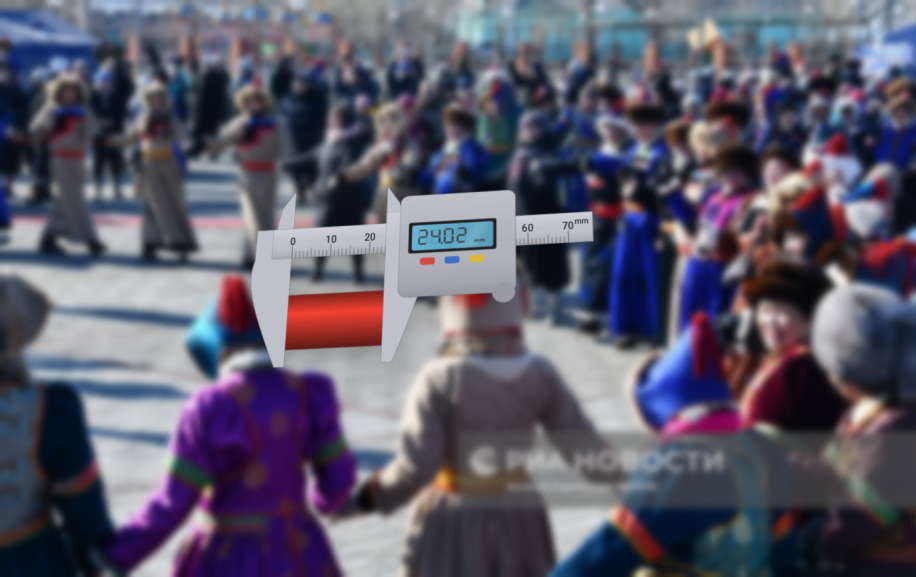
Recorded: 24.02 mm
